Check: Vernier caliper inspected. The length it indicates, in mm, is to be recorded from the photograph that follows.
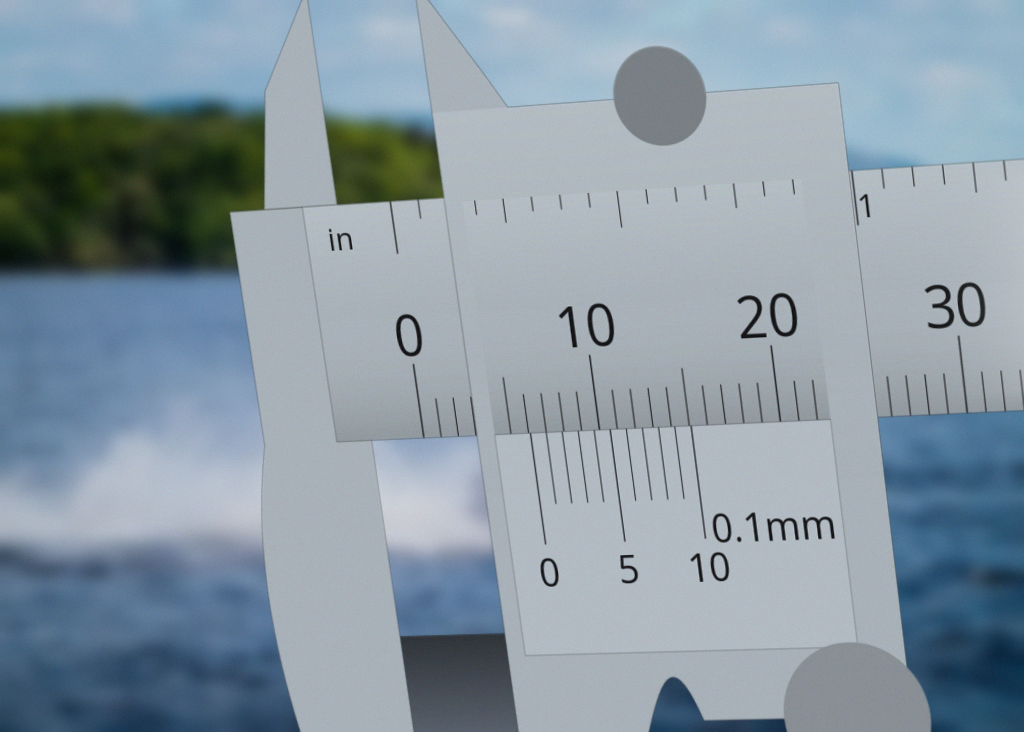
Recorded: 6.1 mm
